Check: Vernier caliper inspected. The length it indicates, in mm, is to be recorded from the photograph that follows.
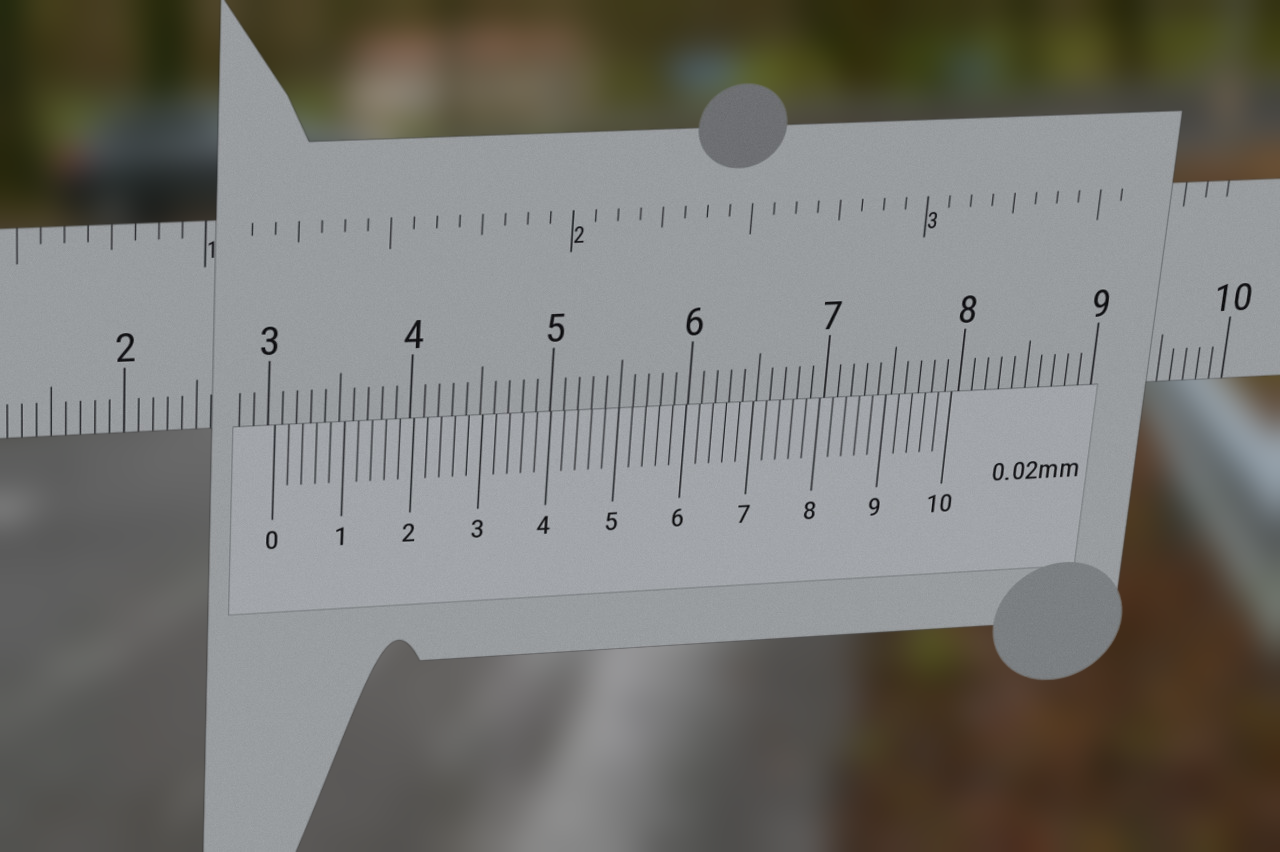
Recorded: 30.5 mm
